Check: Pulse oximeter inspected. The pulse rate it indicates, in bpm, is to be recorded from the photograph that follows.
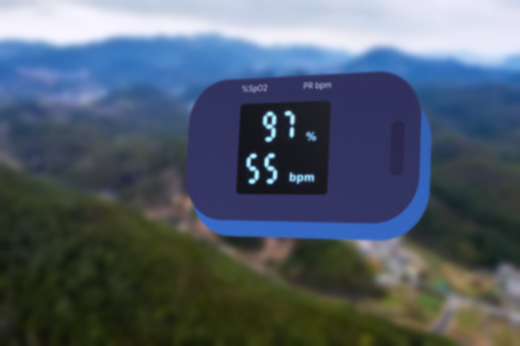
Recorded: 55 bpm
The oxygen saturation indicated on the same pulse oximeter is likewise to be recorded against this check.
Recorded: 97 %
